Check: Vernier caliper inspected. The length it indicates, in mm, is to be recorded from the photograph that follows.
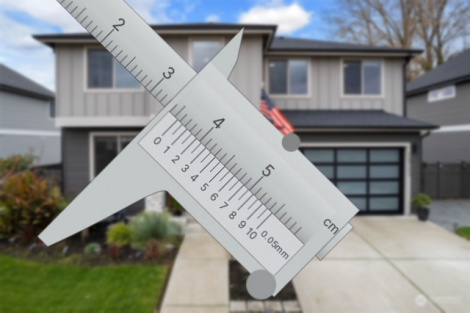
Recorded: 35.6 mm
